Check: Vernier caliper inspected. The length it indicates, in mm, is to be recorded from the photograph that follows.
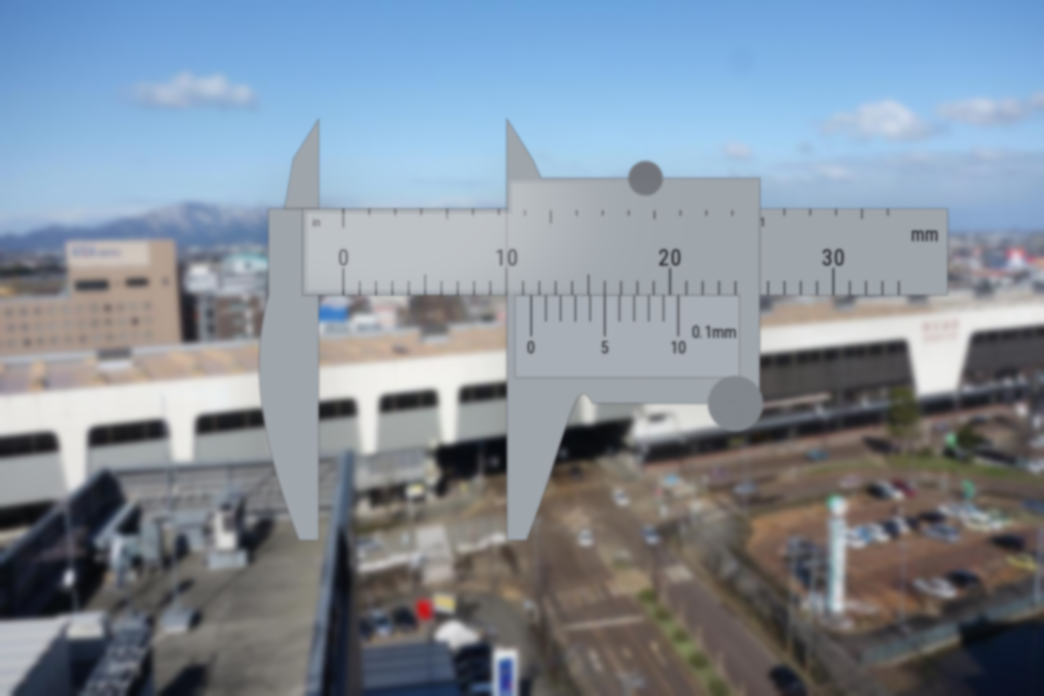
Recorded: 11.5 mm
